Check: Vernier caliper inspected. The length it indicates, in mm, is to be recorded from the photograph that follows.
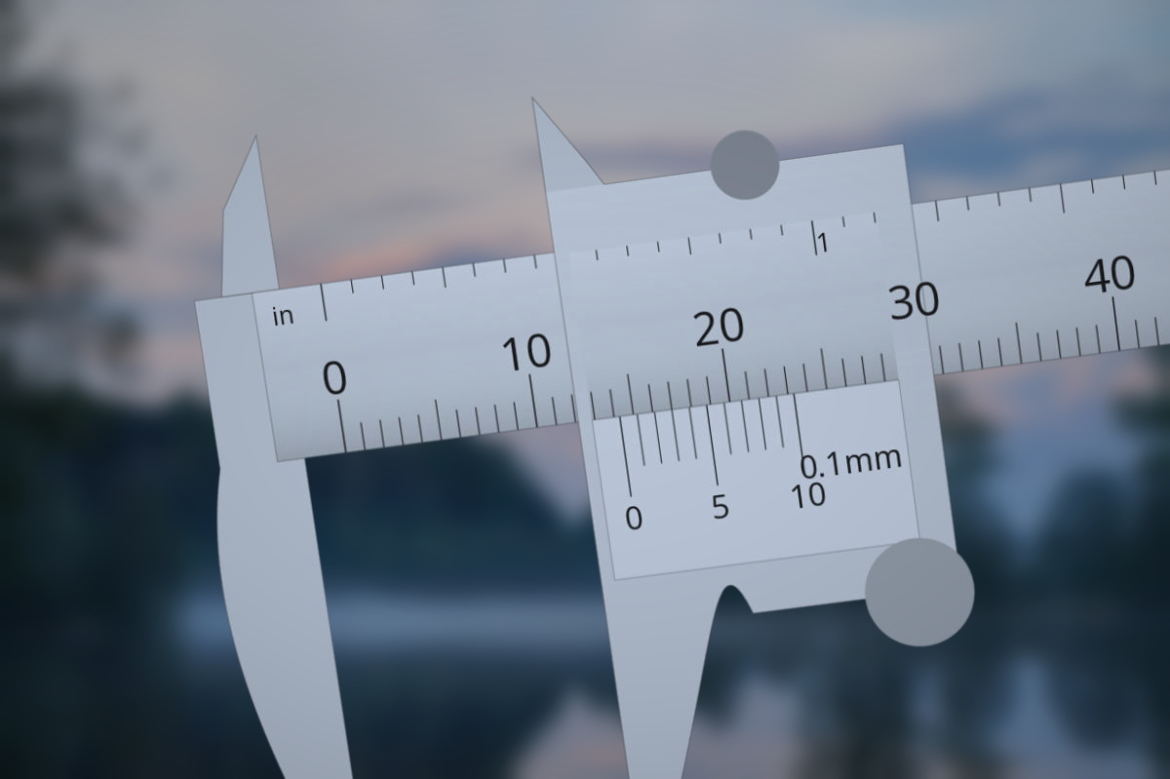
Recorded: 14.3 mm
